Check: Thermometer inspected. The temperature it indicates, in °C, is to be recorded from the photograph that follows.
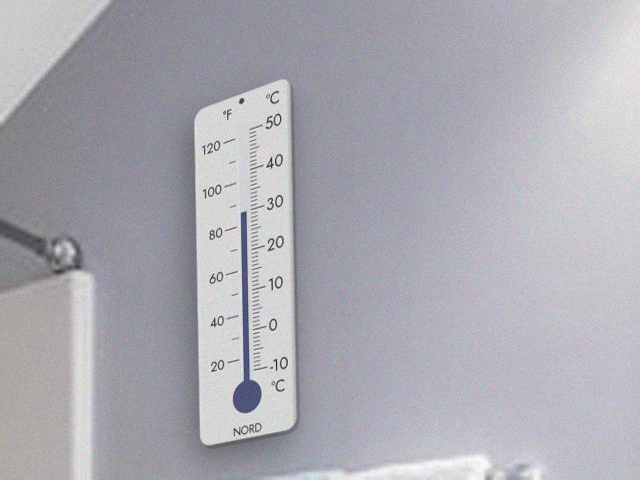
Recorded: 30 °C
